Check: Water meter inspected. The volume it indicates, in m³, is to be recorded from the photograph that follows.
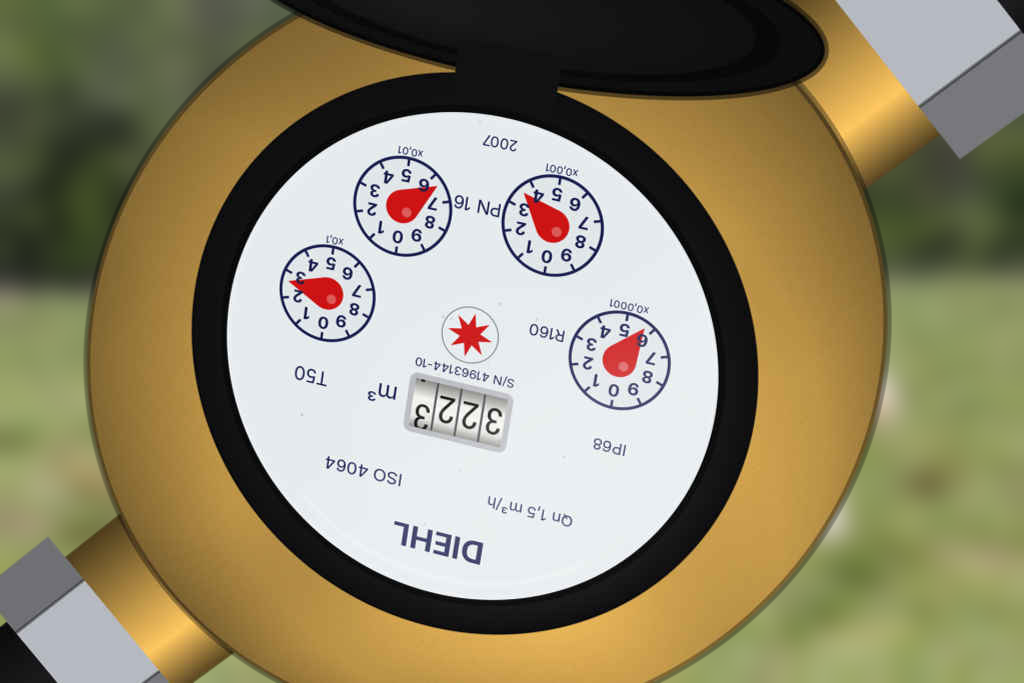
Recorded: 3223.2635 m³
